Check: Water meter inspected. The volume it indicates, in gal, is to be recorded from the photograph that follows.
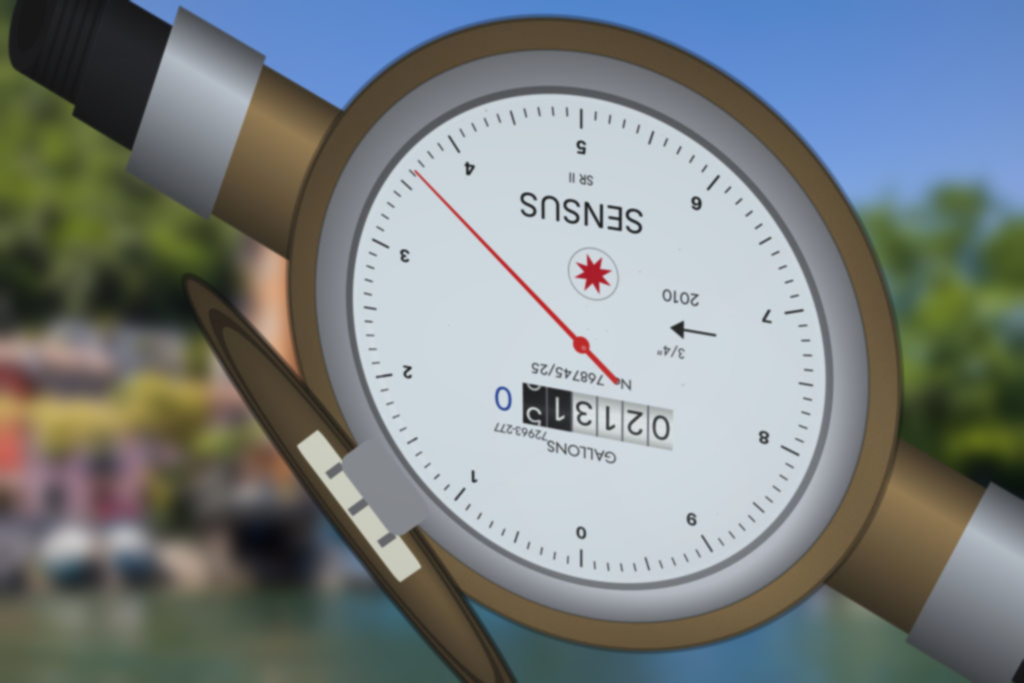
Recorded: 213153.6 gal
